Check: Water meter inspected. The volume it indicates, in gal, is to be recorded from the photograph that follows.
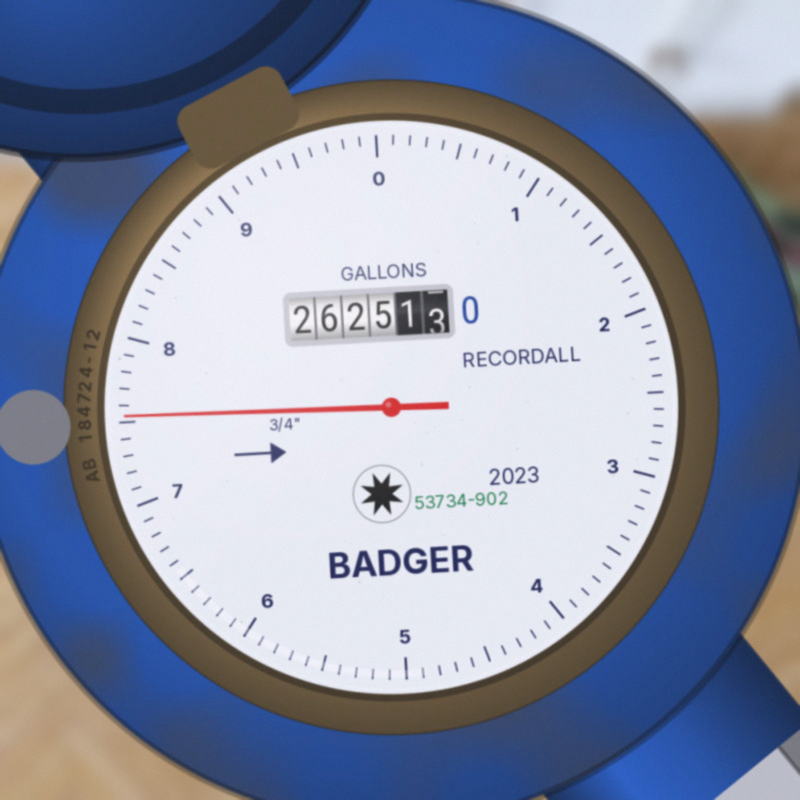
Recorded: 2625127.5 gal
